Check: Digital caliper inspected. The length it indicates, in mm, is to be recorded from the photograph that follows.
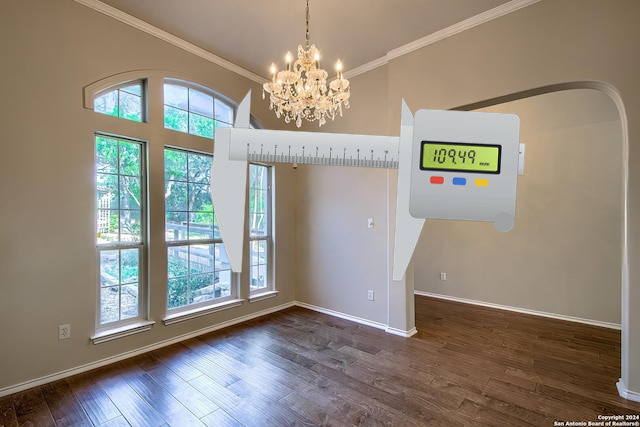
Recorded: 109.49 mm
